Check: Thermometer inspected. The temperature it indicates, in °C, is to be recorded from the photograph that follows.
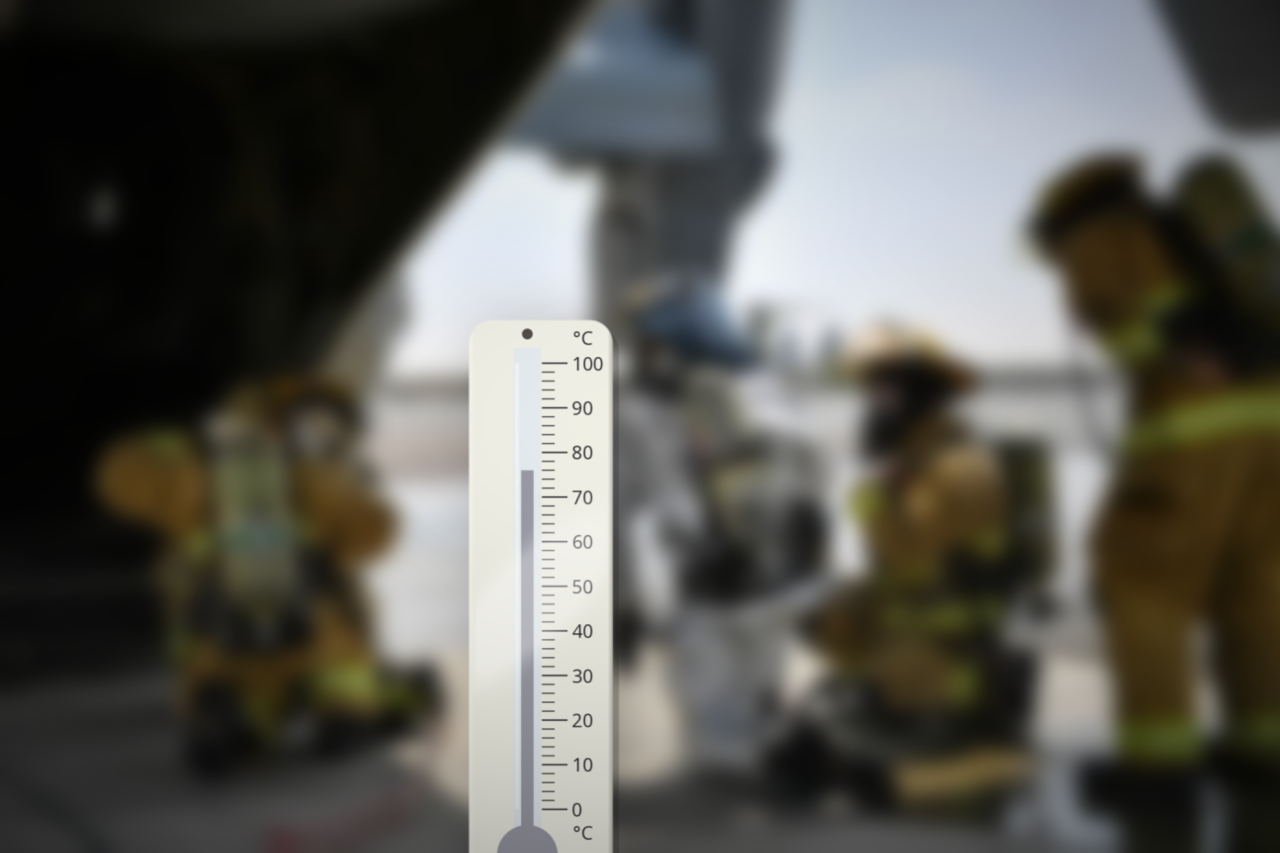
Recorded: 76 °C
